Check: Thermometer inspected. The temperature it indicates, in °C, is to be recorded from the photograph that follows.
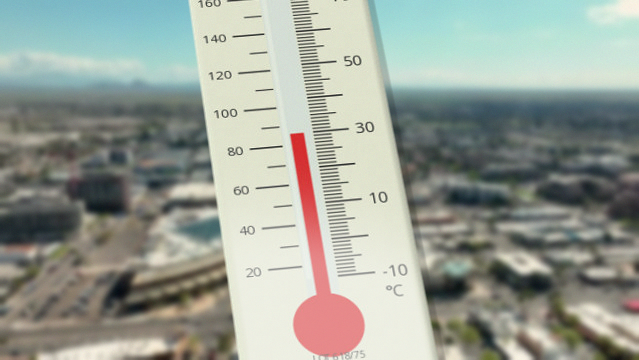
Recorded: 30 °C
